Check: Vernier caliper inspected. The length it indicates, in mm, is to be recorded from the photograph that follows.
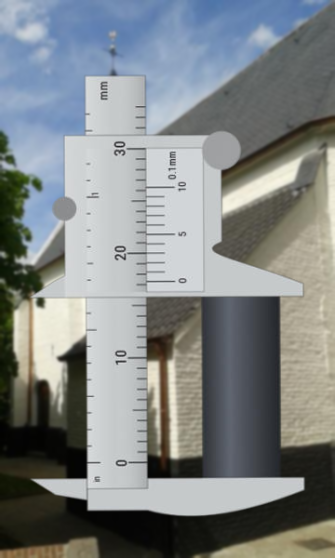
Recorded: 17.3 mm
